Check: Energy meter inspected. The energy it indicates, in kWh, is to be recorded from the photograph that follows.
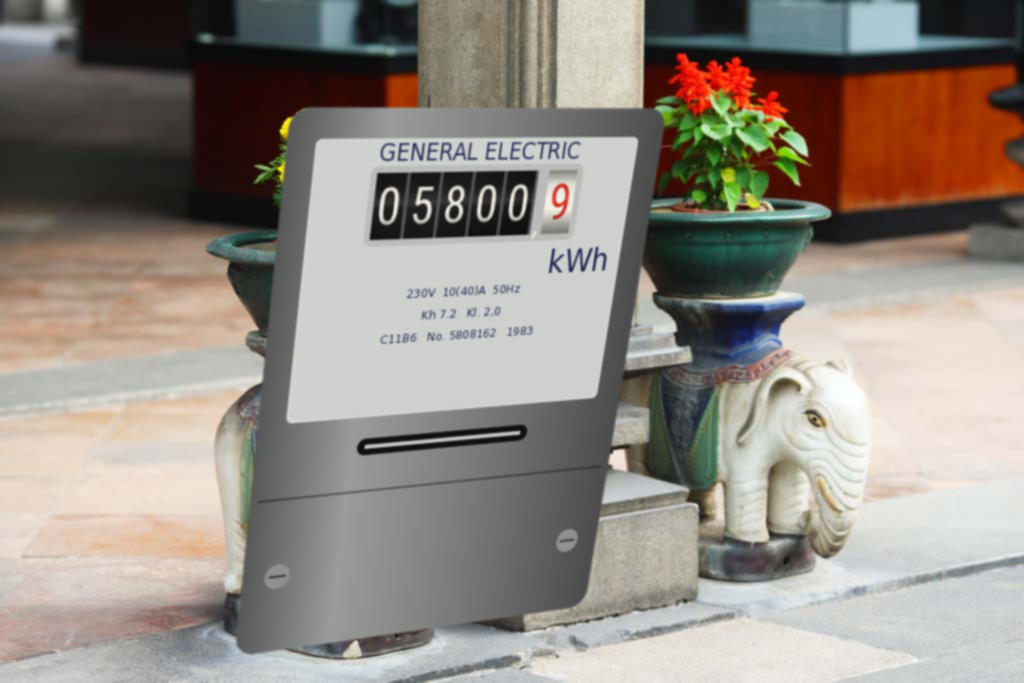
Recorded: 5800.9 kWh
